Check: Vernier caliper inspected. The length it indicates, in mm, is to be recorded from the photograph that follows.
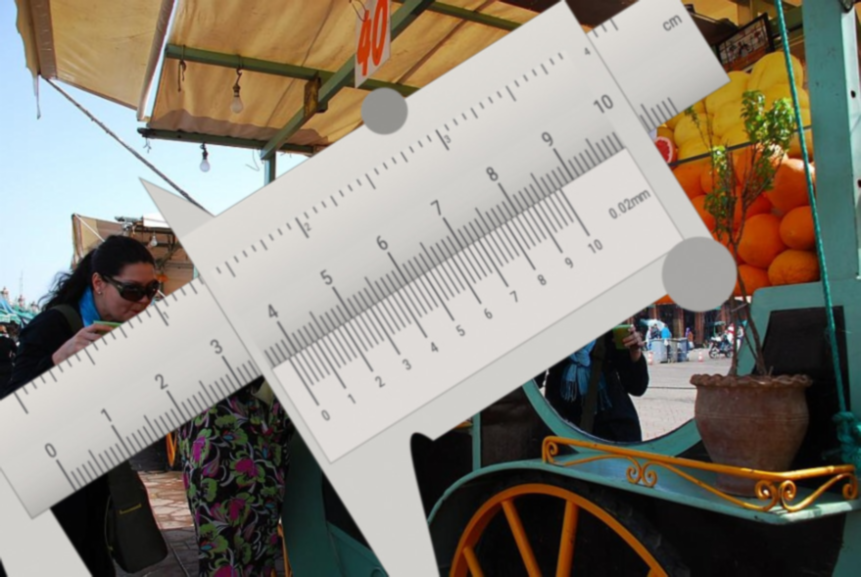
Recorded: 38.5 mm
